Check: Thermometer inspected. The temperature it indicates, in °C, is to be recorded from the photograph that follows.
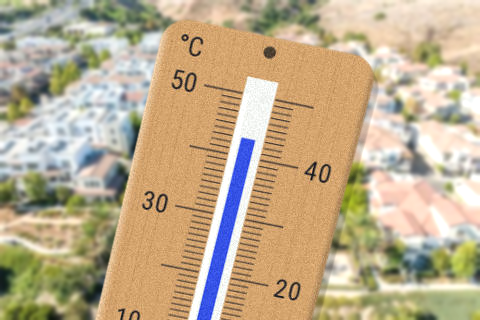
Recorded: 43 °C
